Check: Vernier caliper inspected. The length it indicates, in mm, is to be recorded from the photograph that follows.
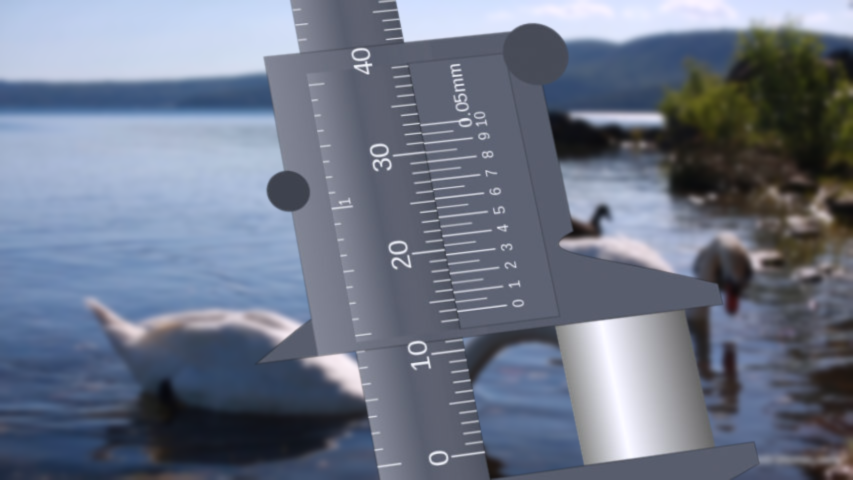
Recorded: 13.8 mm
